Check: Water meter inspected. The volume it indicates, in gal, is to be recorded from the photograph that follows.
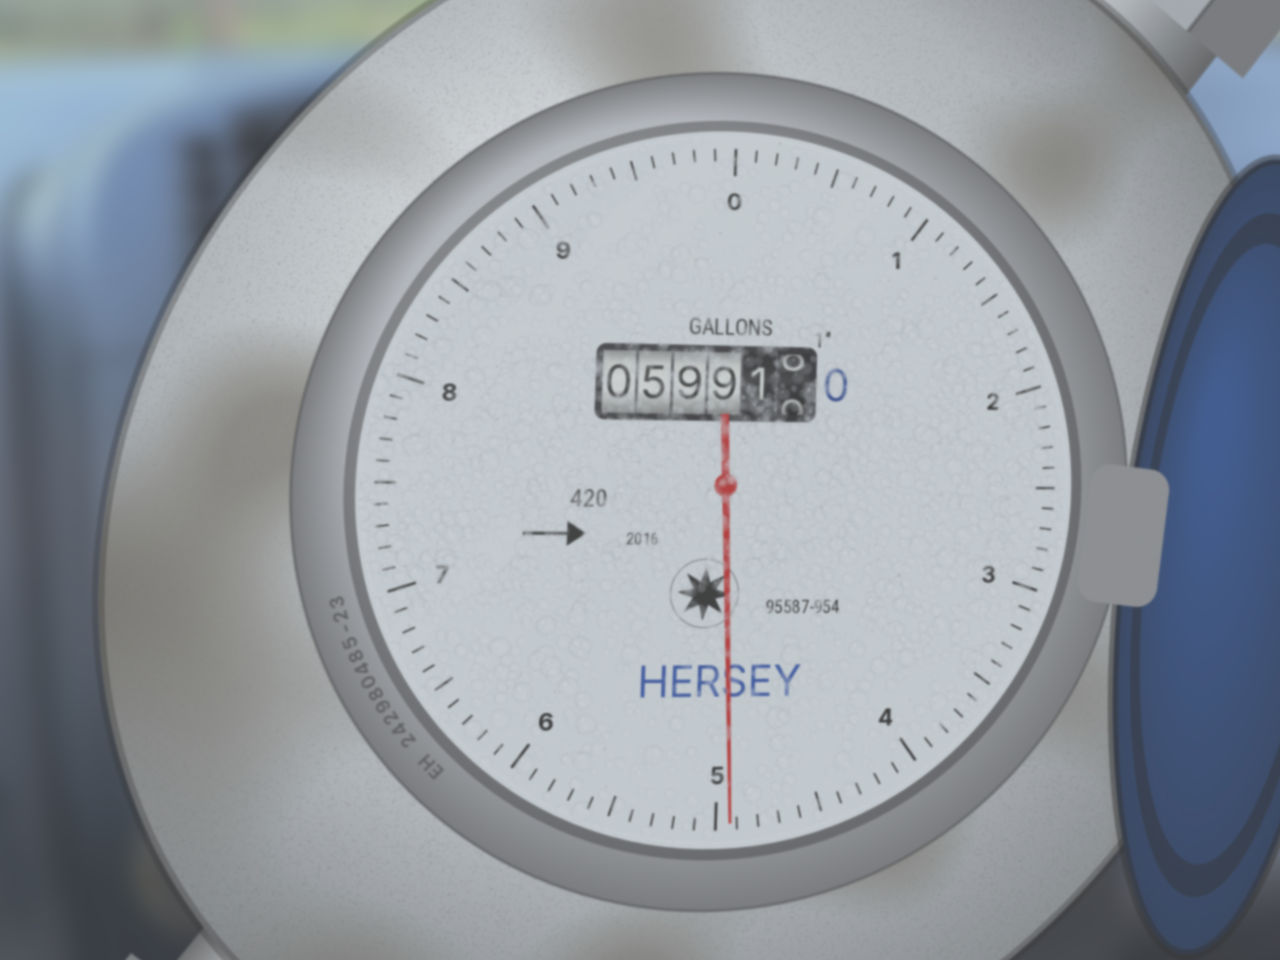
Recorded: 599184.9 gal
